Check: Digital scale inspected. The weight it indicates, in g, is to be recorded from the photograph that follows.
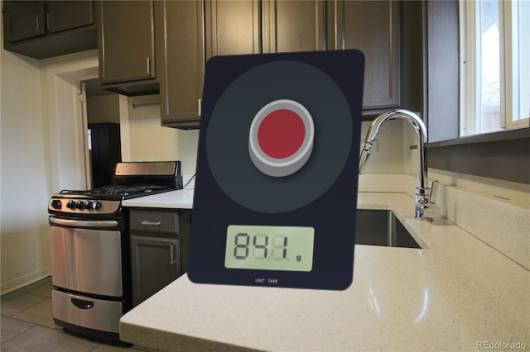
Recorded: 841 g
